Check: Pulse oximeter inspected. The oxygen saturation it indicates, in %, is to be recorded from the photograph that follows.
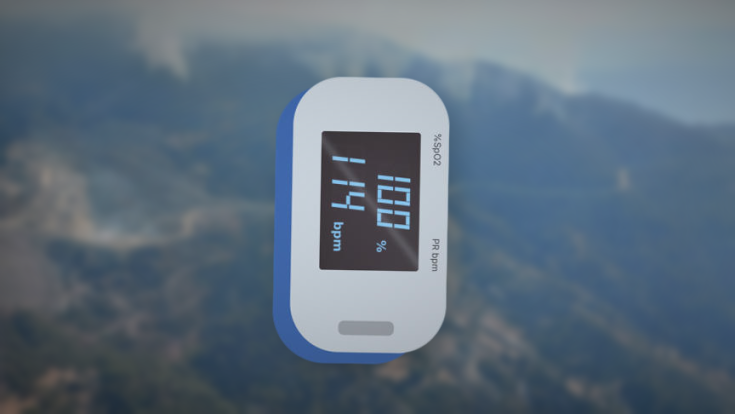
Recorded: 100 %
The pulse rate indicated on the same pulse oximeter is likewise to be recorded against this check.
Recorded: 114 bpm
